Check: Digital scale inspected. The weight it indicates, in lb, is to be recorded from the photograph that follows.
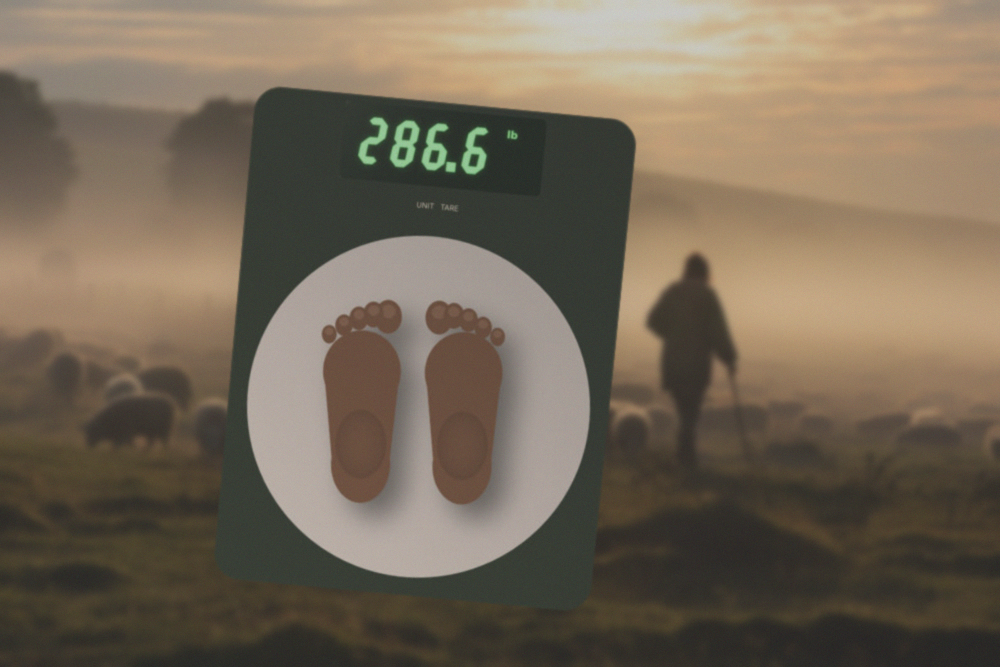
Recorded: 286.6 lb
